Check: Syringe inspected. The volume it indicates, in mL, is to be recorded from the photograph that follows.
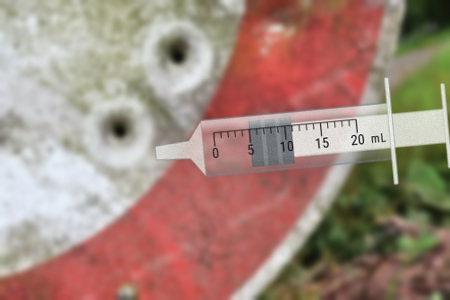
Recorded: 5 mL
